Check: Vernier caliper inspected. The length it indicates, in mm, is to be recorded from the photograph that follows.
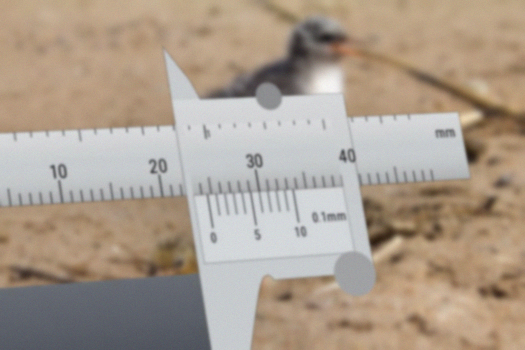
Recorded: 24.6 mm
